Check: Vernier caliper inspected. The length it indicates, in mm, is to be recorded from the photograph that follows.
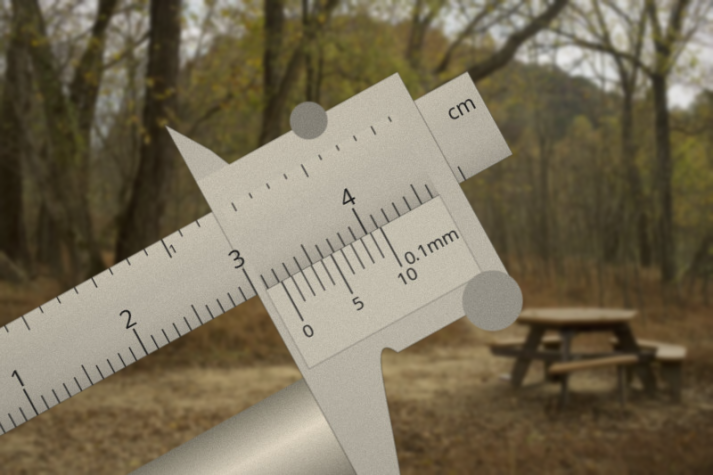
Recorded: 32.2 mm
